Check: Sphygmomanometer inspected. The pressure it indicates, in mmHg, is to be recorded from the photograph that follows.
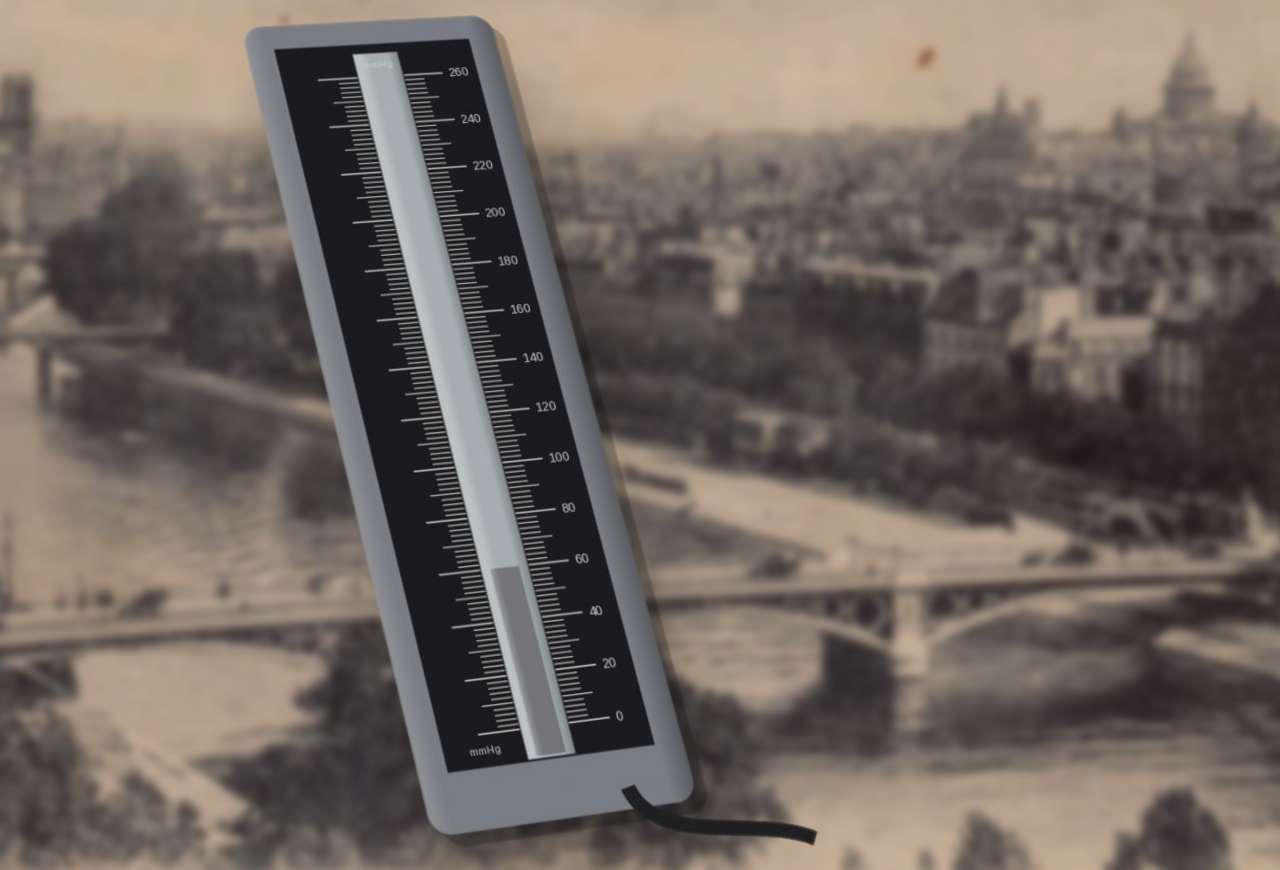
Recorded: 60 mmHg
